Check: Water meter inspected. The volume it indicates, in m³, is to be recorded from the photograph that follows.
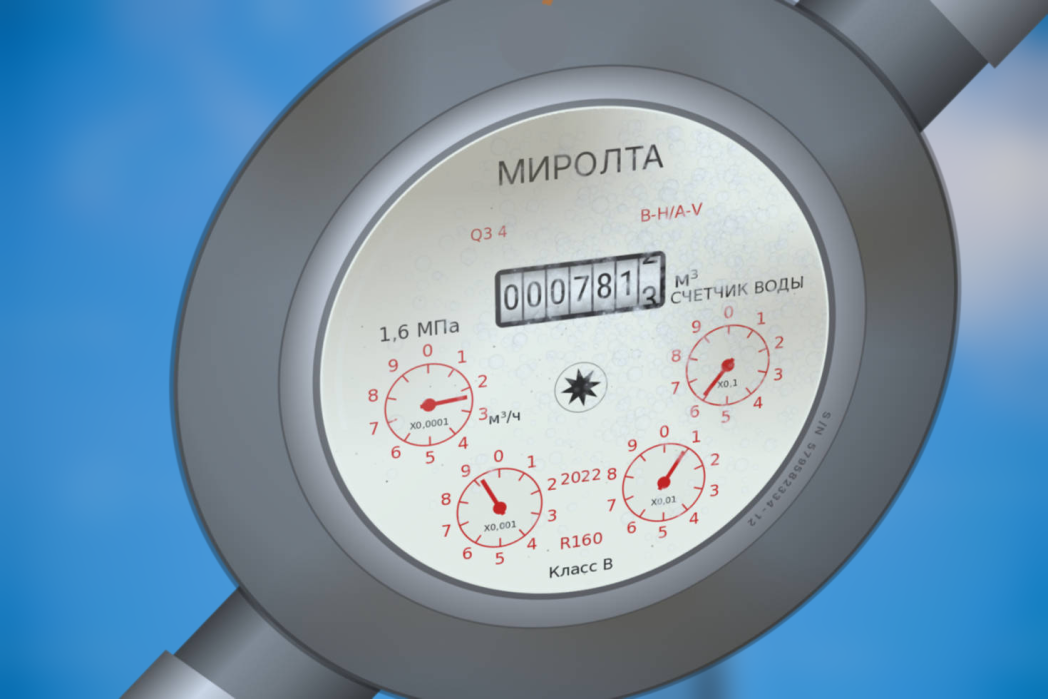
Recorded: 7812.6092 m³
